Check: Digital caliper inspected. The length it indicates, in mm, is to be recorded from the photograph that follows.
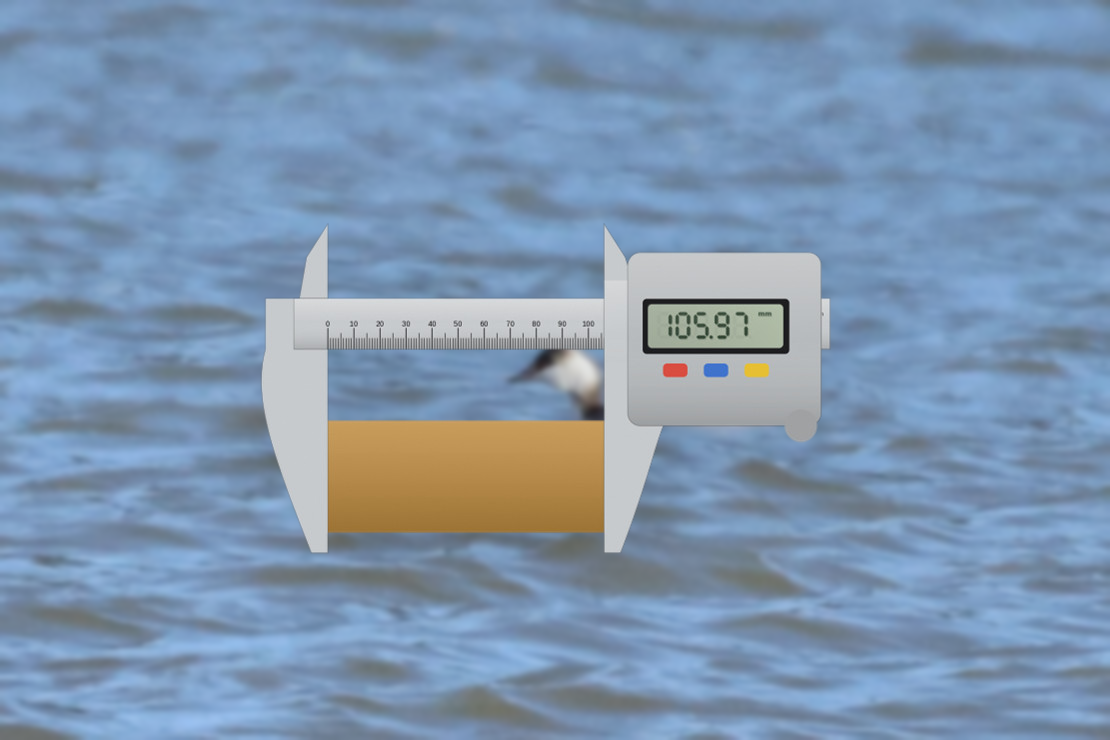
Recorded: 105.97 mm
